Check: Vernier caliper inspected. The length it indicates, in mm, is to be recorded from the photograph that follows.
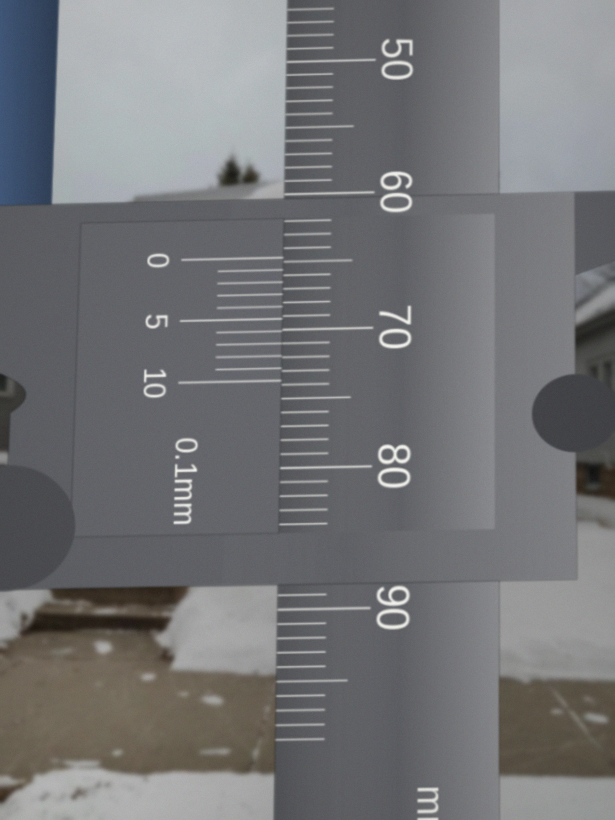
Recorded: 64.7 mm
